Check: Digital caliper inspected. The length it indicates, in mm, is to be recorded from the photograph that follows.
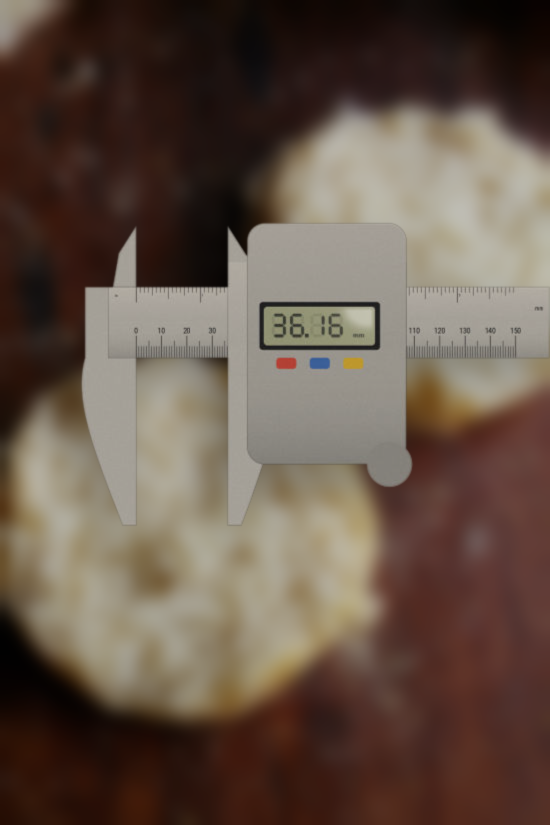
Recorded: 36.16 mm
